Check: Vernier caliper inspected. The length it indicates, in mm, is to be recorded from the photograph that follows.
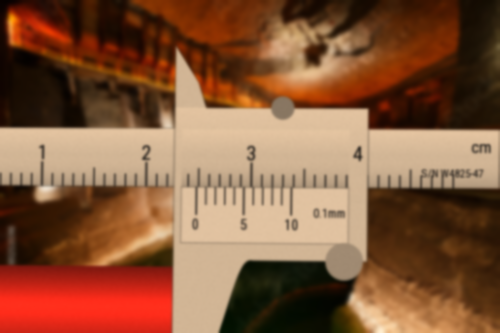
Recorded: 24.8 mm
